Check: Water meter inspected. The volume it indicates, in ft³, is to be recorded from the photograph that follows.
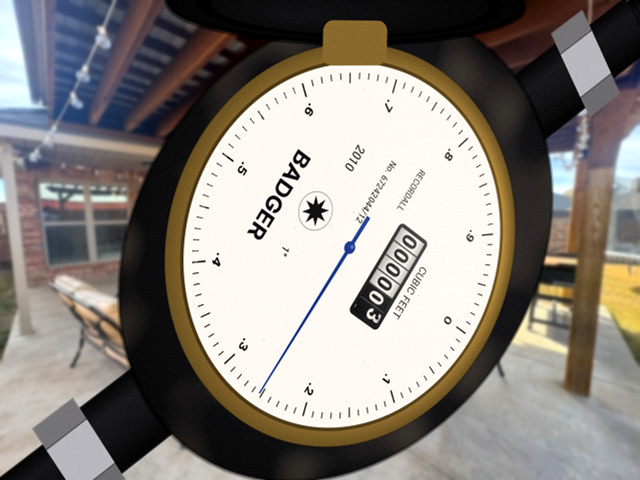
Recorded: 3.25 ft³
